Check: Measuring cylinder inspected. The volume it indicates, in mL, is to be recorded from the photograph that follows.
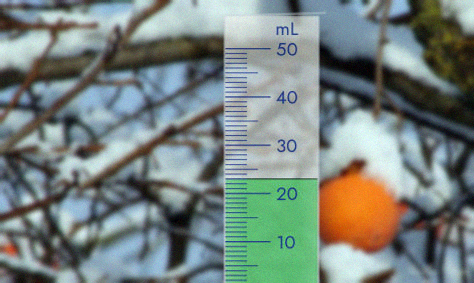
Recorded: 23 mL
